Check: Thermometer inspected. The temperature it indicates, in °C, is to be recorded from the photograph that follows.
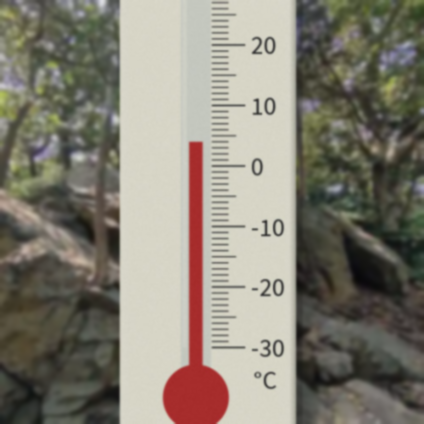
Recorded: 4 °C
